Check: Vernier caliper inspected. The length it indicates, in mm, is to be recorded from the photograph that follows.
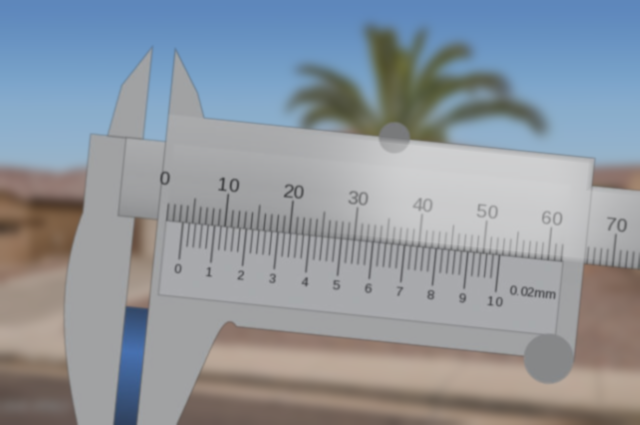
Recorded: 3.5 mm
